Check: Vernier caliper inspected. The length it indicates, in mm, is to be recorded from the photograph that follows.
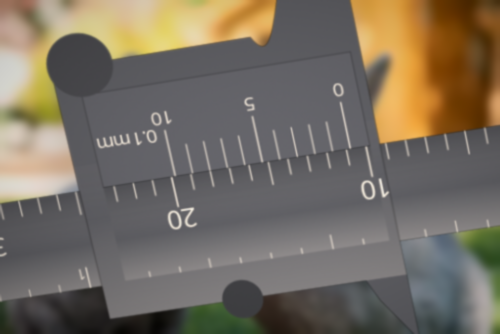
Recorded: 10.8 mm
